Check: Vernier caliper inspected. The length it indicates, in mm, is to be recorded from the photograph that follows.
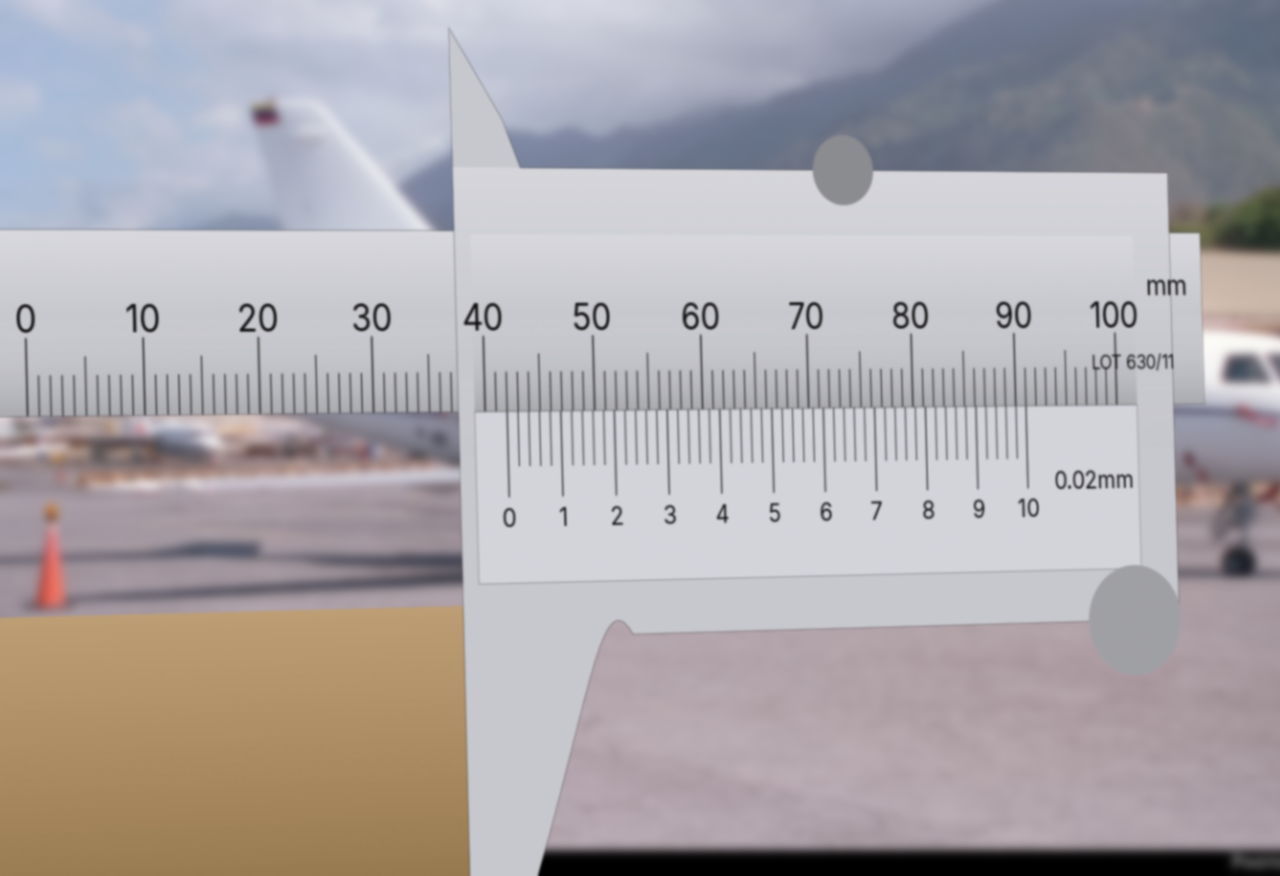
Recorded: 42.0 mm
